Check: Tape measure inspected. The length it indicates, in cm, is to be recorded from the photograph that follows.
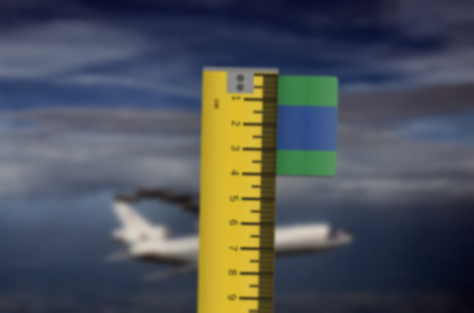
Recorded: 4 cm
